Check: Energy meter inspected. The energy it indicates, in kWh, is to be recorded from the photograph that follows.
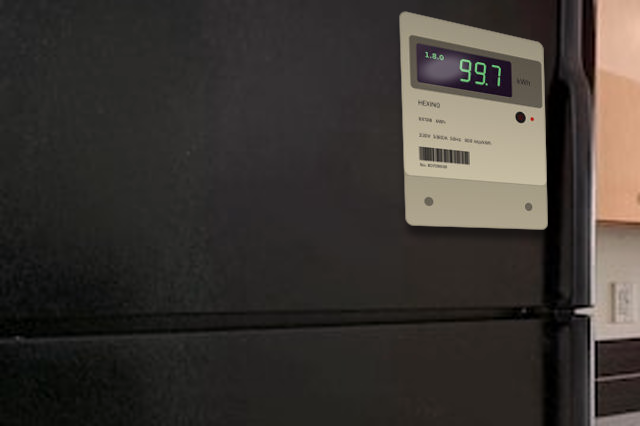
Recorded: 99.7 kWh
